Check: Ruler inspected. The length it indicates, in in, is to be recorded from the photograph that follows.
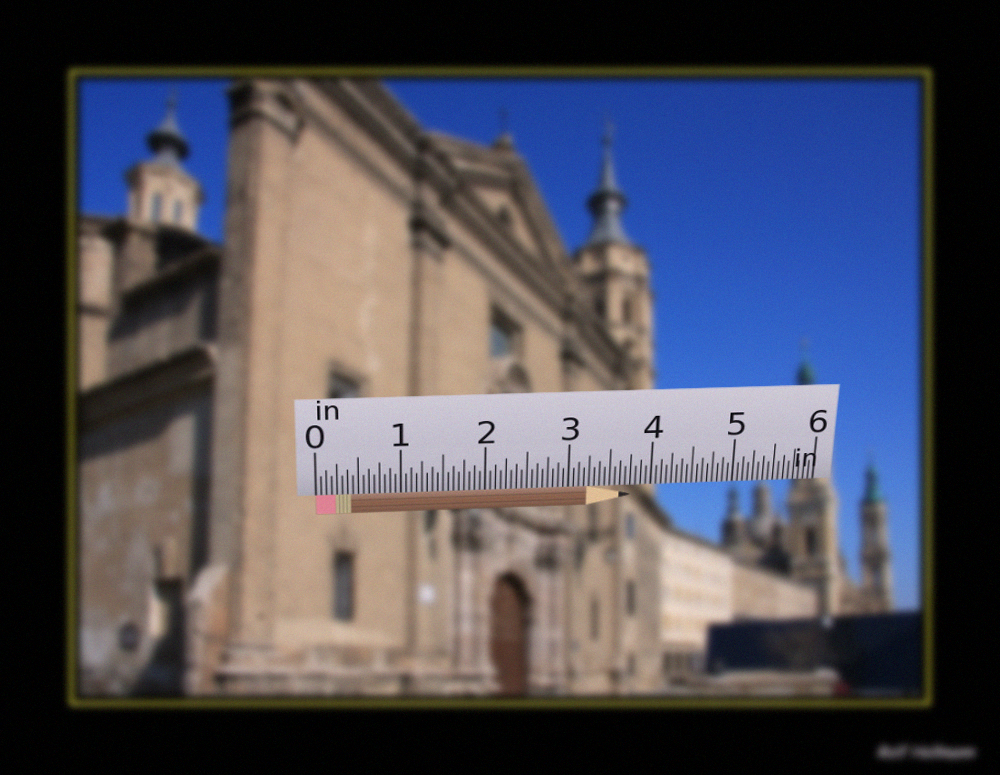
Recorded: 3.75 in
